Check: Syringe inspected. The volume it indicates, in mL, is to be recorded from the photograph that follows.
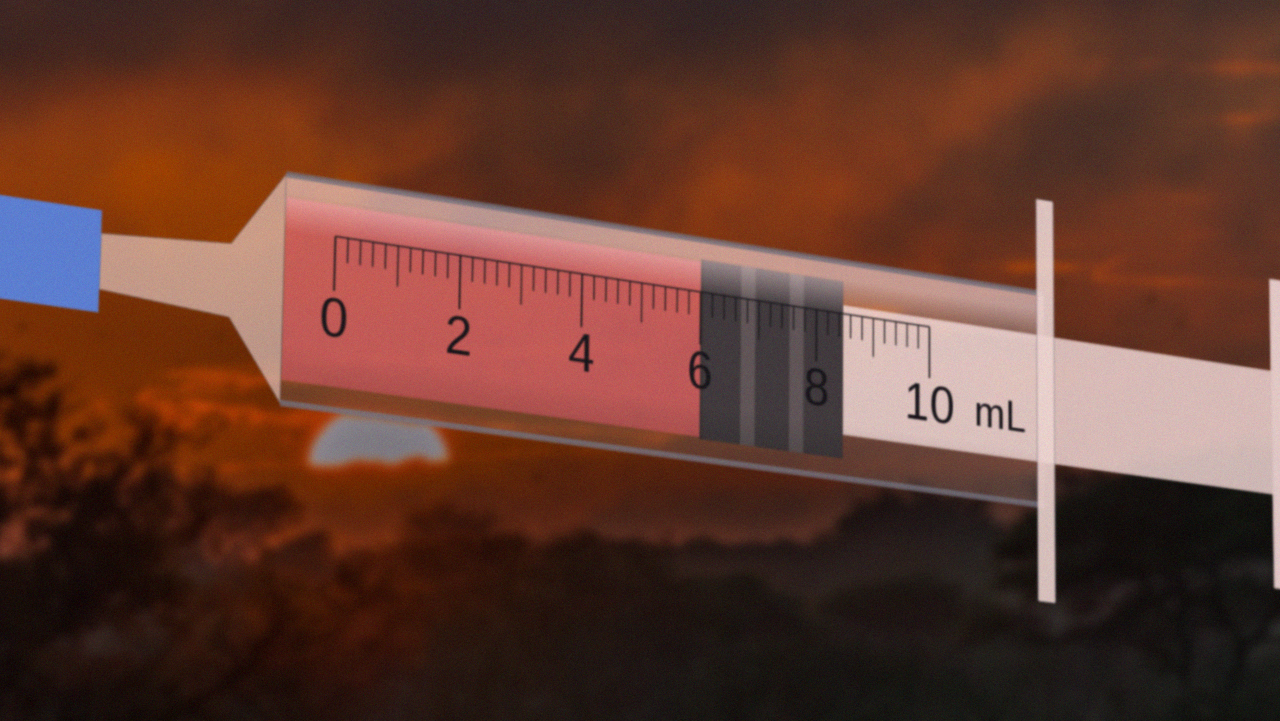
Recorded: 6 mL
